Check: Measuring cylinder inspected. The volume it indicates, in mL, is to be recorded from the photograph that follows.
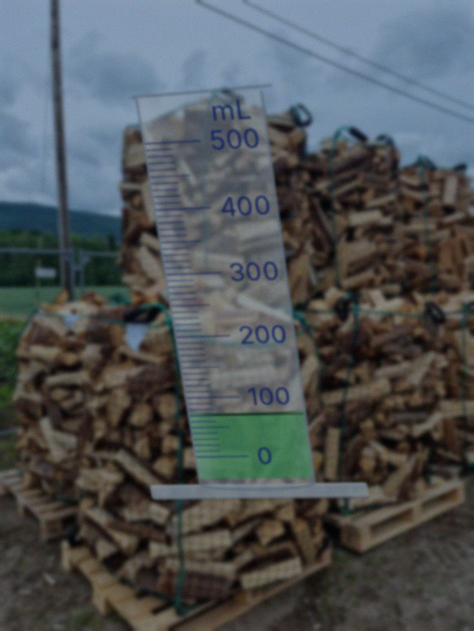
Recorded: 70 mL
